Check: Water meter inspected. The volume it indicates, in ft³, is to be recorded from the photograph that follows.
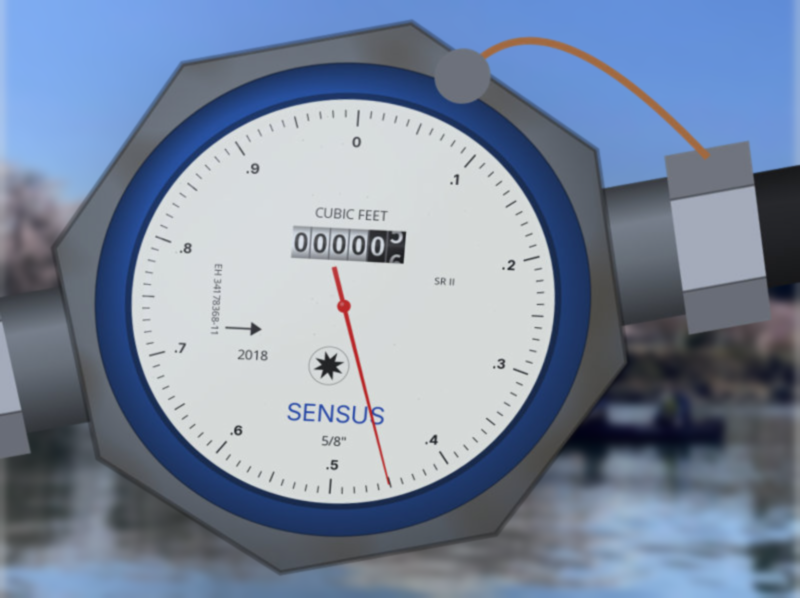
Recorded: 5.45 ft³
